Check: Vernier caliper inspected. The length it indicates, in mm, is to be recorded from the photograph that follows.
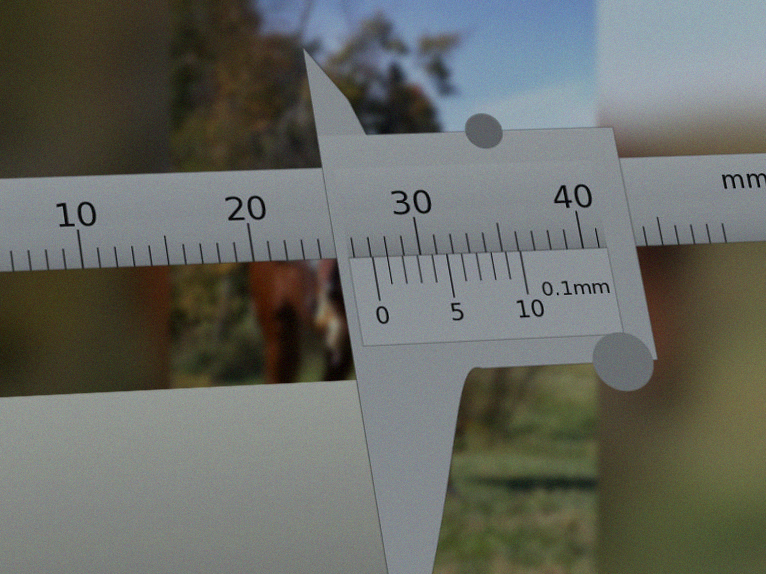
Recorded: 27.1 mm
